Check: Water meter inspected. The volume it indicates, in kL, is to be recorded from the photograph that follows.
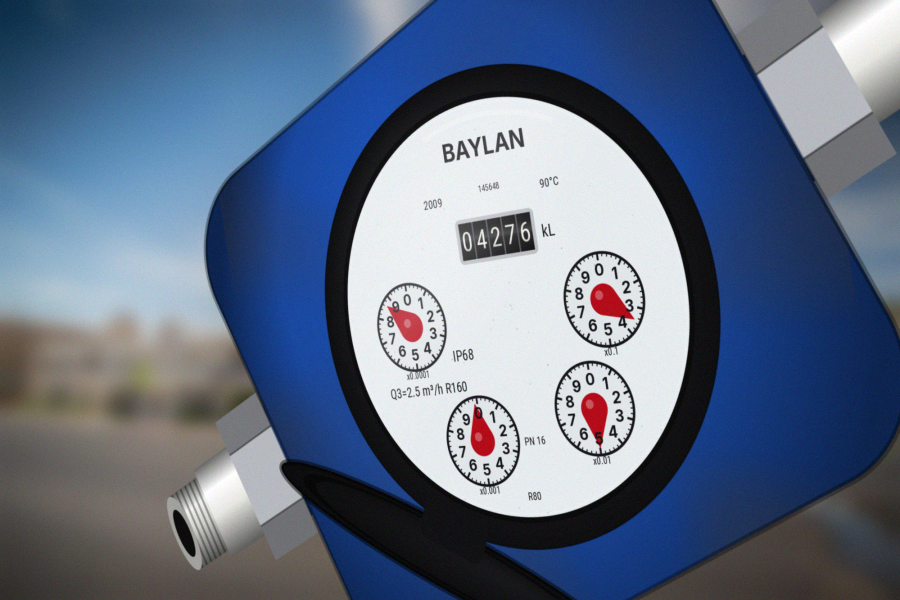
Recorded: 4276.3498 kL
